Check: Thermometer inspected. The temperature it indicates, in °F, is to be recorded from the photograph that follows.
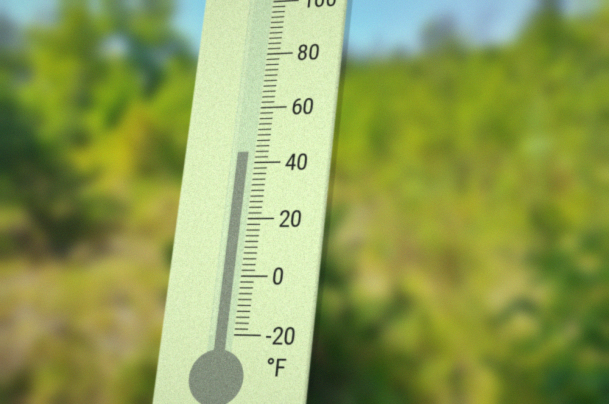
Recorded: 44 °F
